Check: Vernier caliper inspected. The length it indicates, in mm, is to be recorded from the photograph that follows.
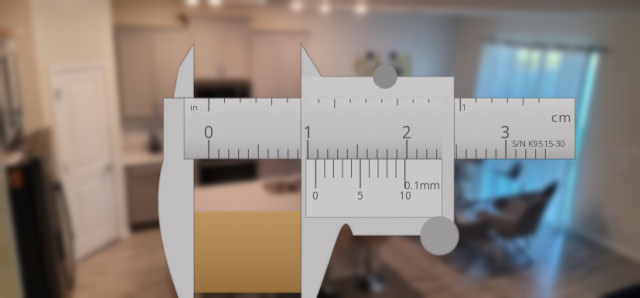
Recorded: 10.8 mm
